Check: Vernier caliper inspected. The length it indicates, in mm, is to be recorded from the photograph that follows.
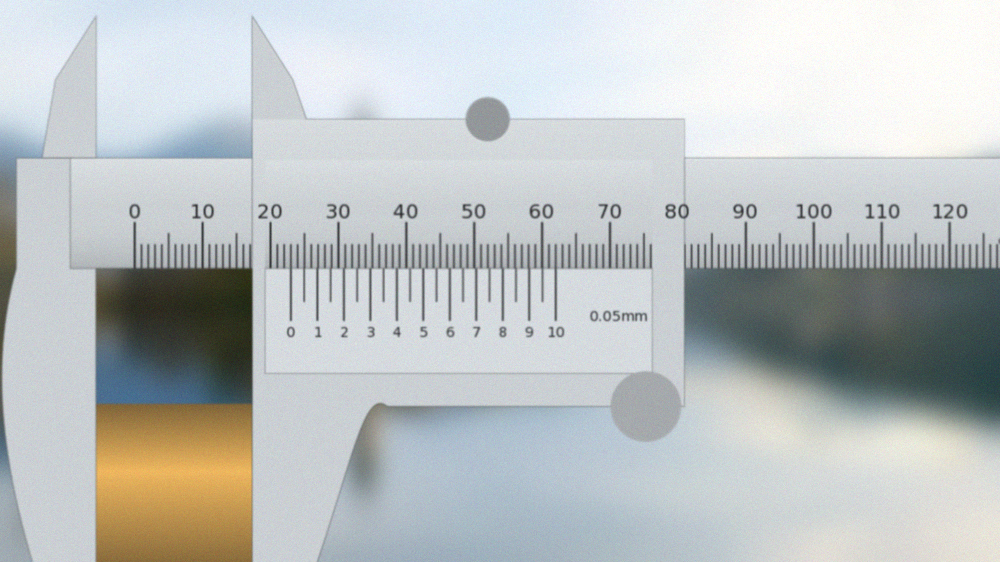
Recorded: 23.0 mm
